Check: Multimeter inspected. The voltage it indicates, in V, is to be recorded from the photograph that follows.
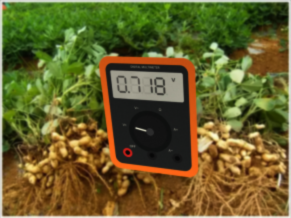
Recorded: 0.718 V
